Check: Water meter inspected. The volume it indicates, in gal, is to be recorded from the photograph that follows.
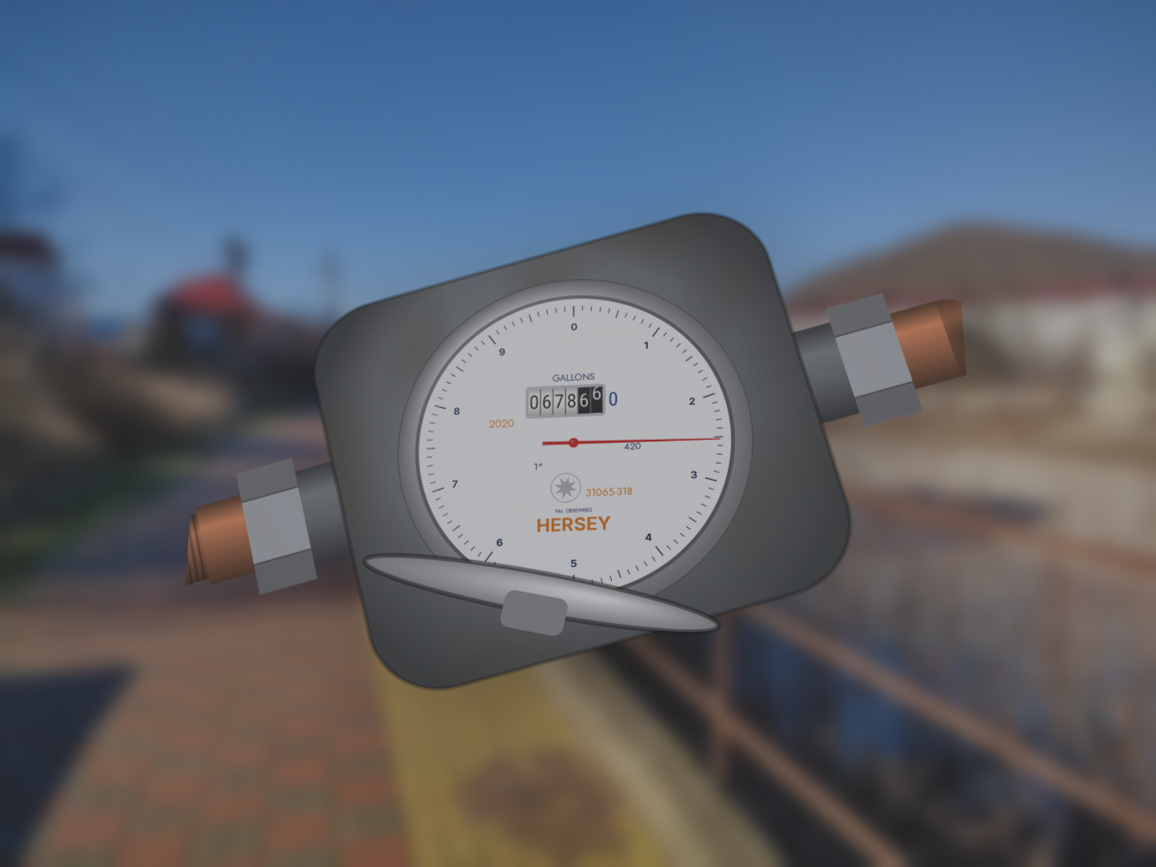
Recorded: 678662.5 gal
